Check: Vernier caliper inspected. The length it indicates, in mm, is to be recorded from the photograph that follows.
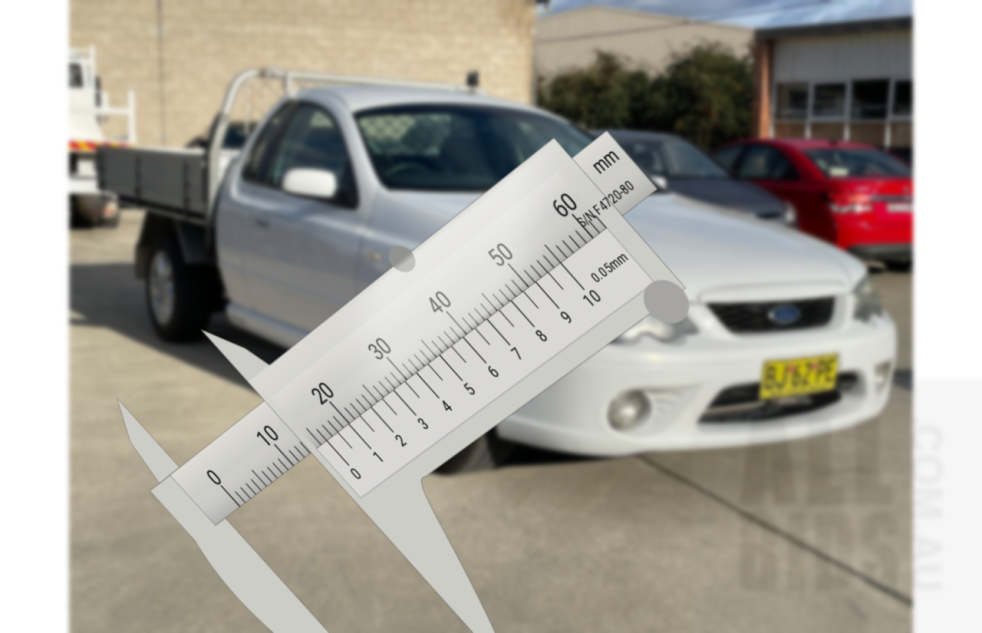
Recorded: 16.0 mm
